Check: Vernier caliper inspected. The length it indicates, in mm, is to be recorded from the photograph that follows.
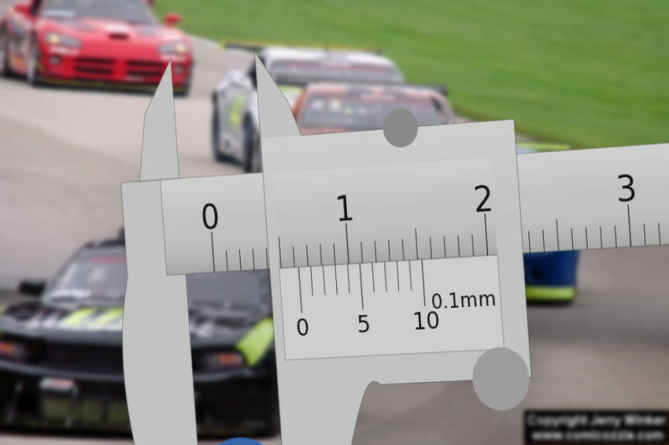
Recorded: 6.3 mm
